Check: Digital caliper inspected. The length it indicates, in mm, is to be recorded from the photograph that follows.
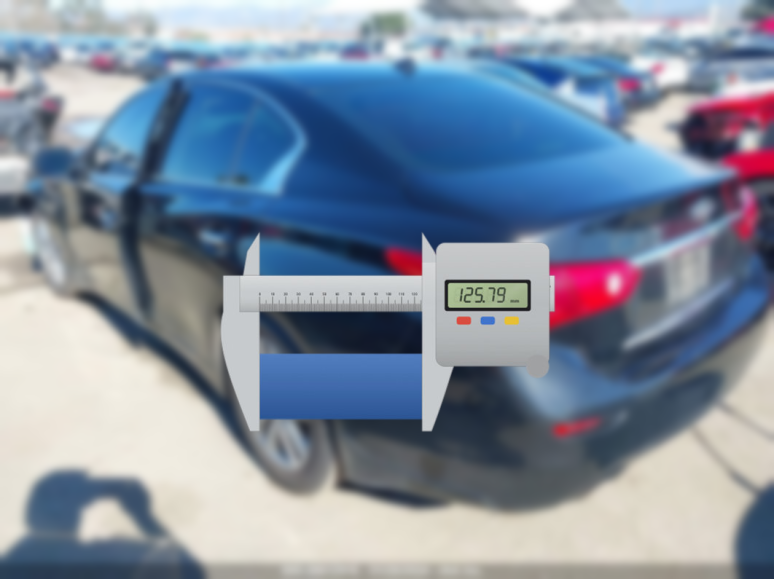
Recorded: 125.79 mm
